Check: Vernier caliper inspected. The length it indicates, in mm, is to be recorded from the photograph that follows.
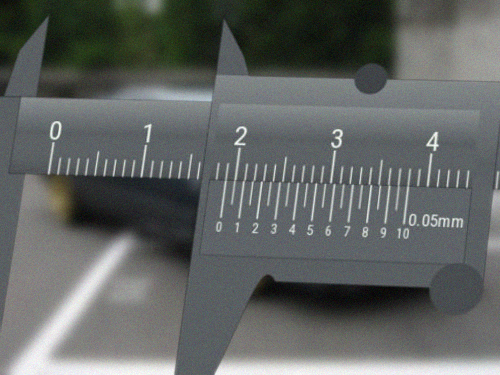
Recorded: 19.0 mm
